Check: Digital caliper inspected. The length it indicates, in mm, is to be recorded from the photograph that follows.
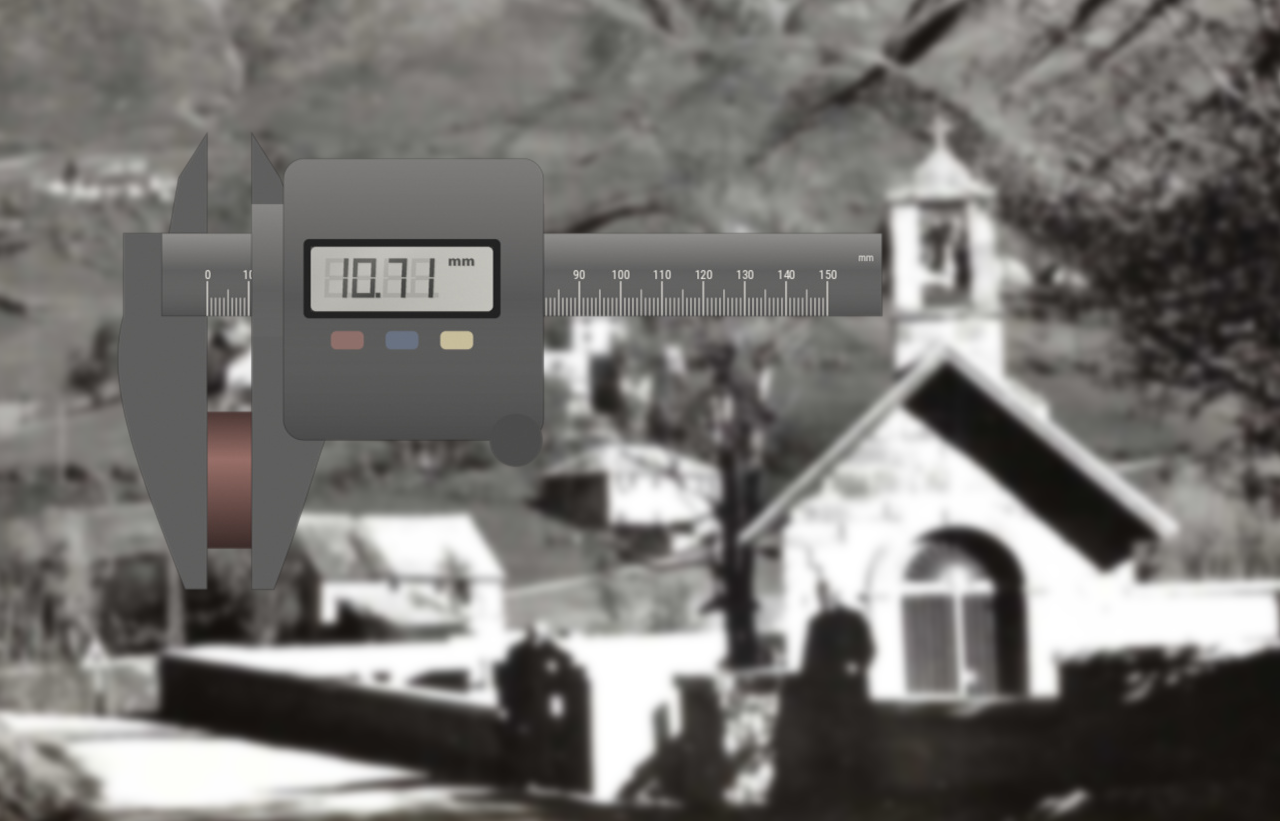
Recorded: 10.71 mm
